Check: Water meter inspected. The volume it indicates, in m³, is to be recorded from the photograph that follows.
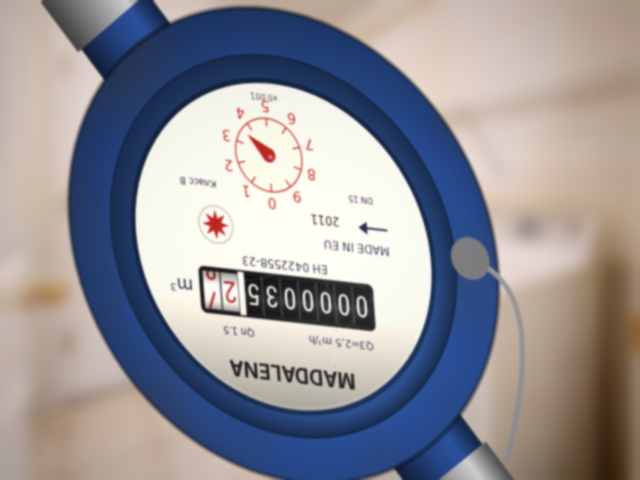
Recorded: 35.273 m³
